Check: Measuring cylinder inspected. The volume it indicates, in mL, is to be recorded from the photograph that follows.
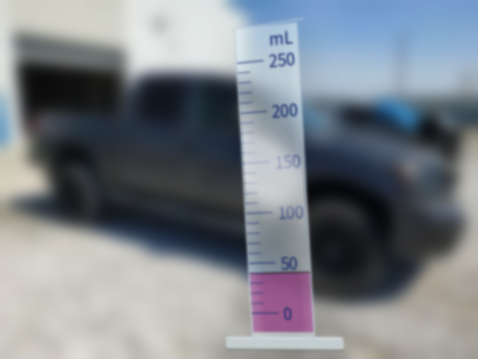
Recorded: 40 mL
